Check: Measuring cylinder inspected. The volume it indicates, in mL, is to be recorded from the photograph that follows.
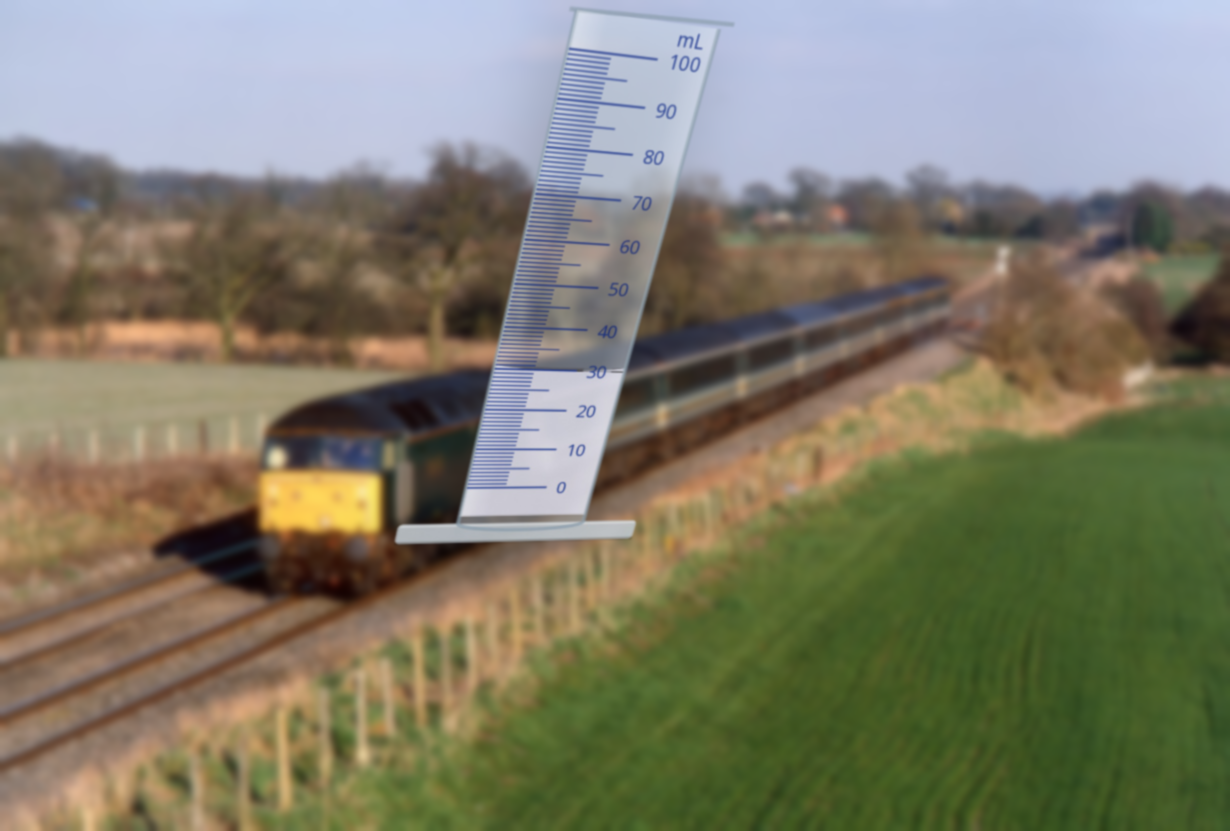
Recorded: 30 mL
